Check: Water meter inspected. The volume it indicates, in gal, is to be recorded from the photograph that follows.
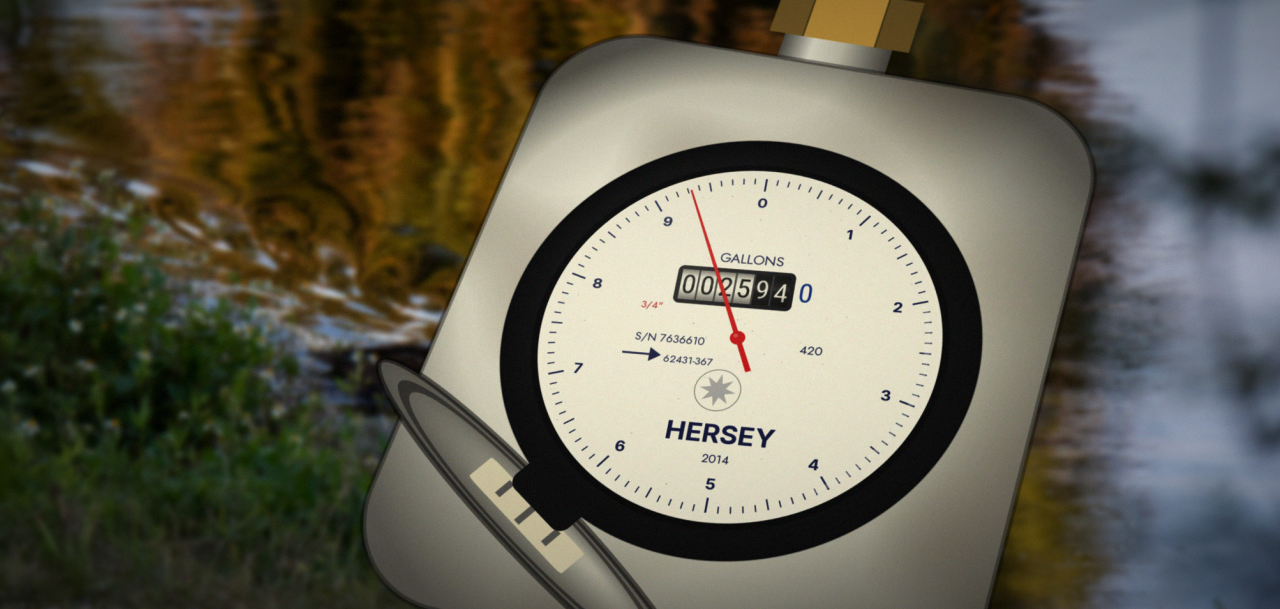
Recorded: 25939.3 gal
